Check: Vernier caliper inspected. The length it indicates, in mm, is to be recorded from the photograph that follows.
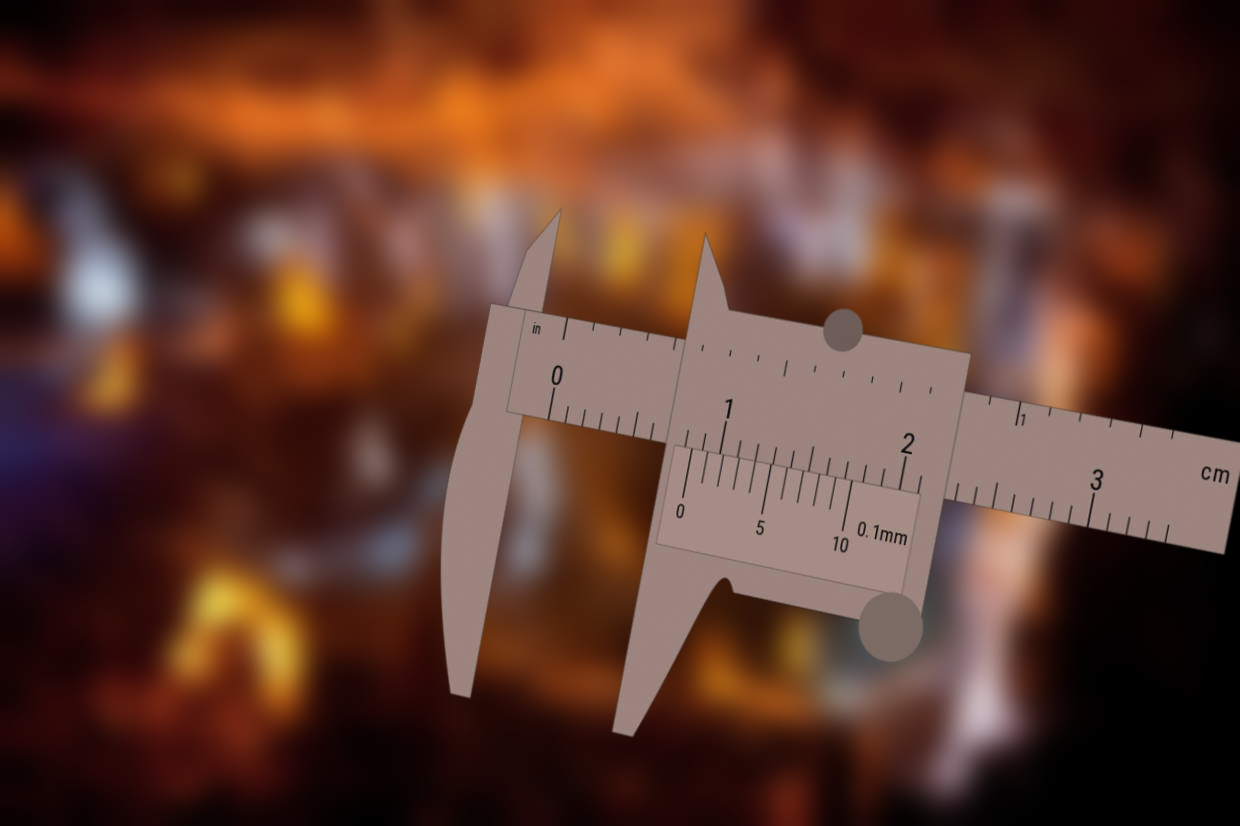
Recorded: 8.4 mm
